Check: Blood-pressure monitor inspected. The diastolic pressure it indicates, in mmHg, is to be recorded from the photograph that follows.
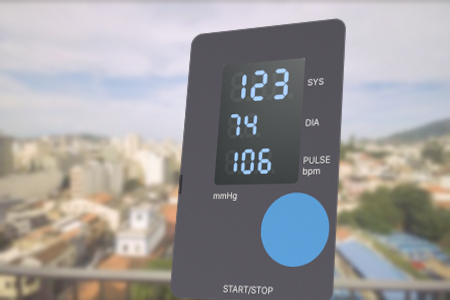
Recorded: 74 mmHg
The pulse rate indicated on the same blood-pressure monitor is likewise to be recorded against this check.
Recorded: 106 bpm
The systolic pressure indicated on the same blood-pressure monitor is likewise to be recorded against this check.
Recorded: 123 mmHg
